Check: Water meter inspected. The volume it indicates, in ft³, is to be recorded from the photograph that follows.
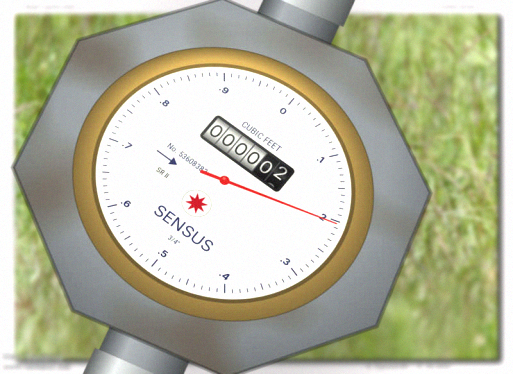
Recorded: 2.20 ft³
